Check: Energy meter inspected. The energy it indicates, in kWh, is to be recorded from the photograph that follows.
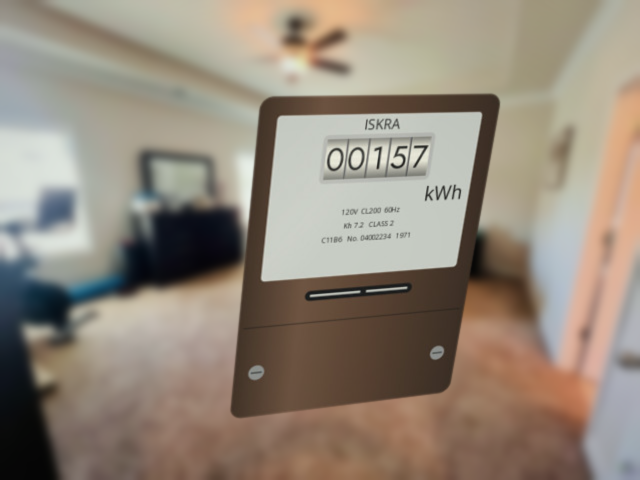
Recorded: 157 kWh
